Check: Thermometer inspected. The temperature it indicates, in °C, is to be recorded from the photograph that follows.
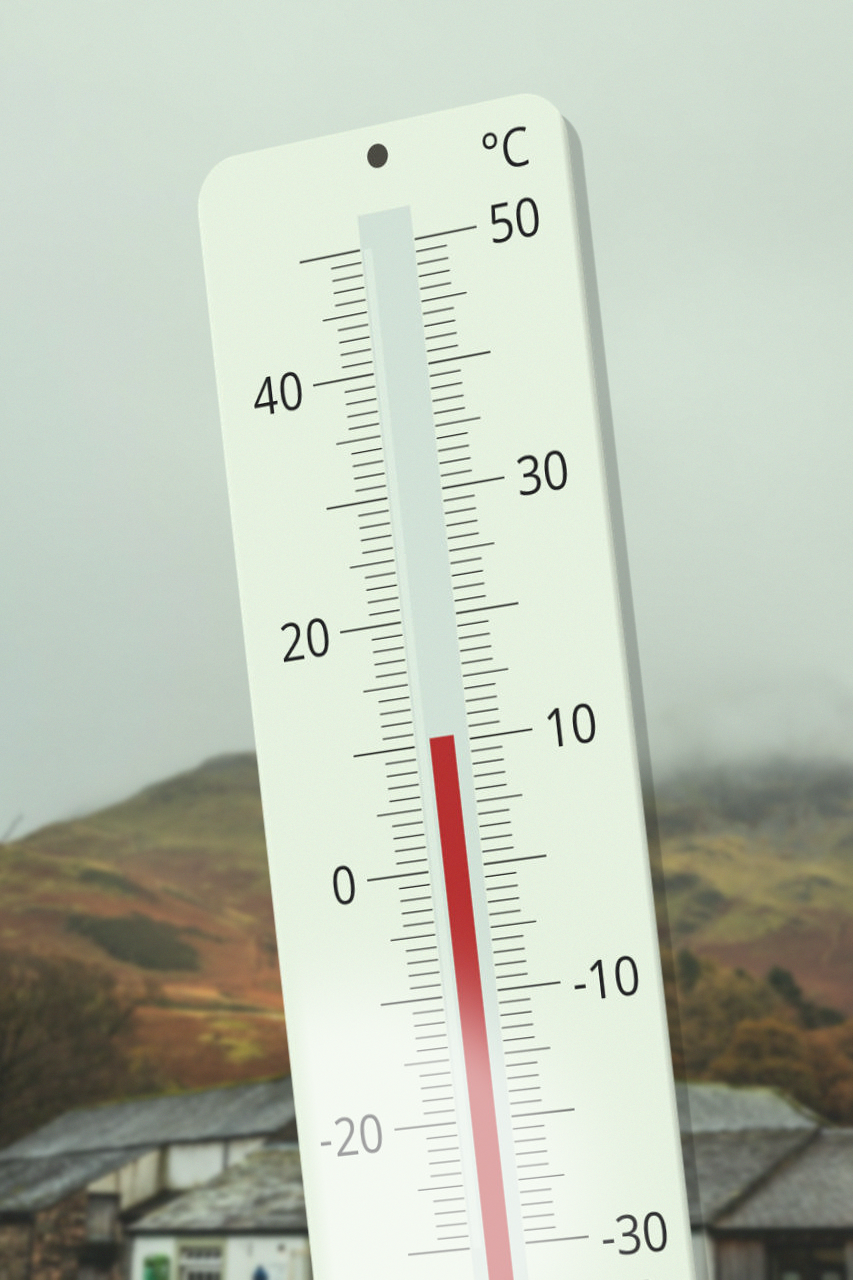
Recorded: 10.5 °C
